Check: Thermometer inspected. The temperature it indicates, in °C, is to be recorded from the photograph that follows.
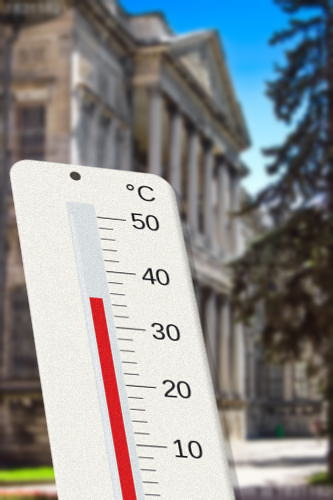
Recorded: 35 °C
